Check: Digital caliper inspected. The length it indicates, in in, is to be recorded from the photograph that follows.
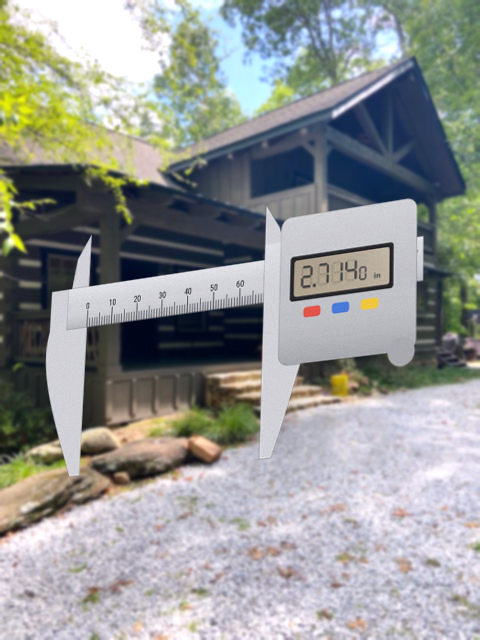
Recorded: 2.7140 in
